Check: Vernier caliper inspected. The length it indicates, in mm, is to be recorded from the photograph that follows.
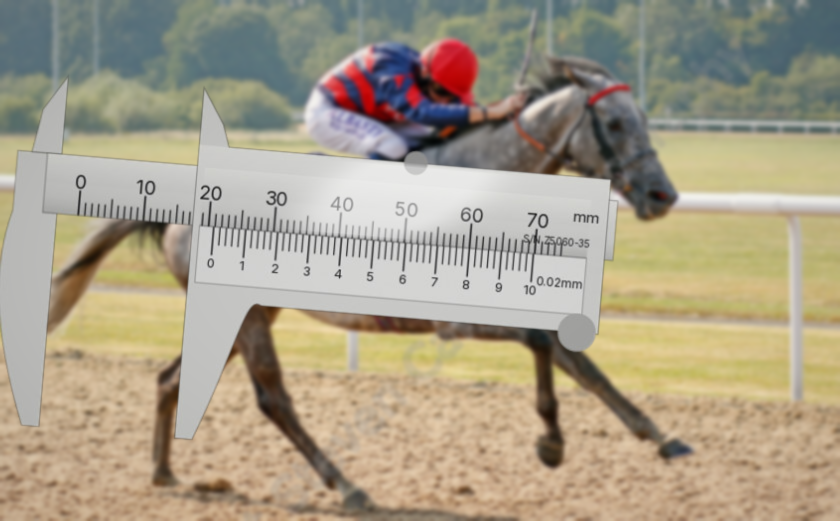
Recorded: 20.8 mm
